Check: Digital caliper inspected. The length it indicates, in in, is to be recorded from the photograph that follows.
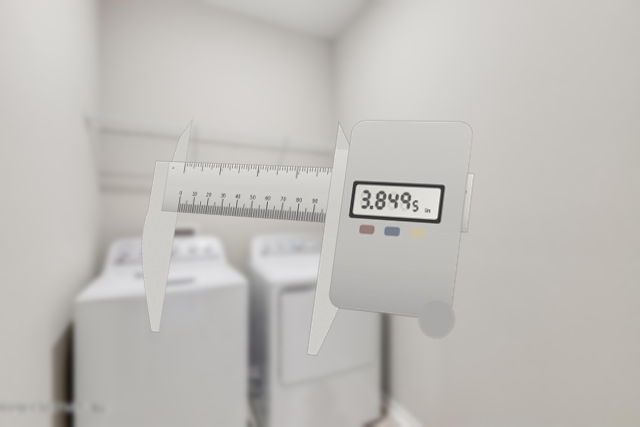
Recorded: 3.8495 in
